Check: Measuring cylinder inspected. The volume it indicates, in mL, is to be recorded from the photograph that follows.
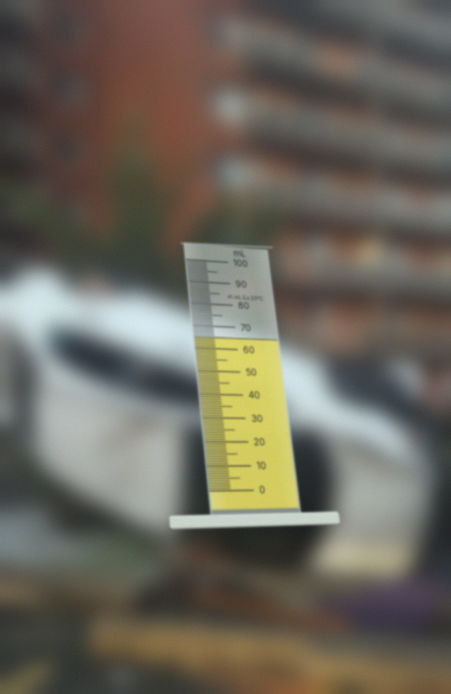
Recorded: 65 mL
